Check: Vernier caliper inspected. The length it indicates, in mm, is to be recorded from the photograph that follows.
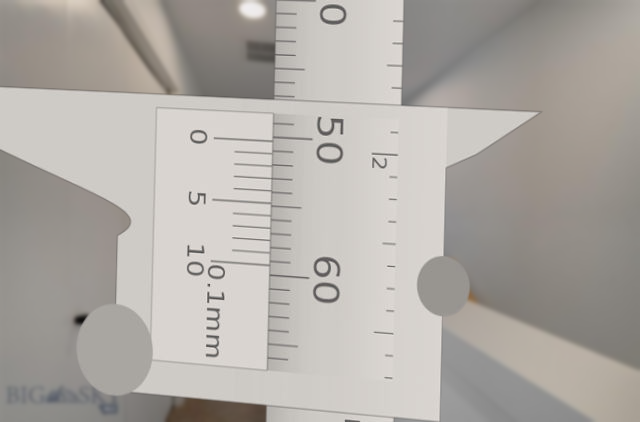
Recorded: 50.3 mm
